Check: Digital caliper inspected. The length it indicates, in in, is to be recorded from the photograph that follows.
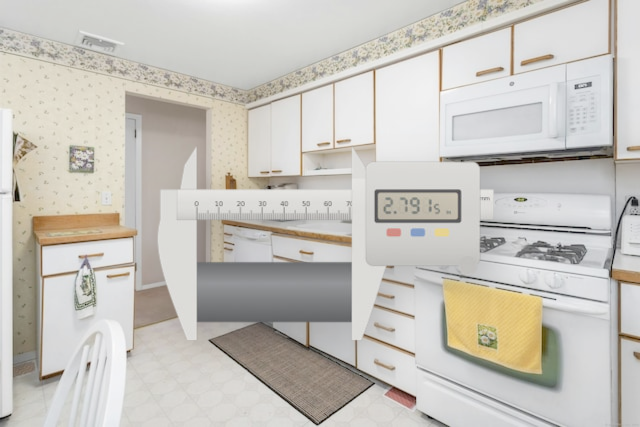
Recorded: 2.7915 in
